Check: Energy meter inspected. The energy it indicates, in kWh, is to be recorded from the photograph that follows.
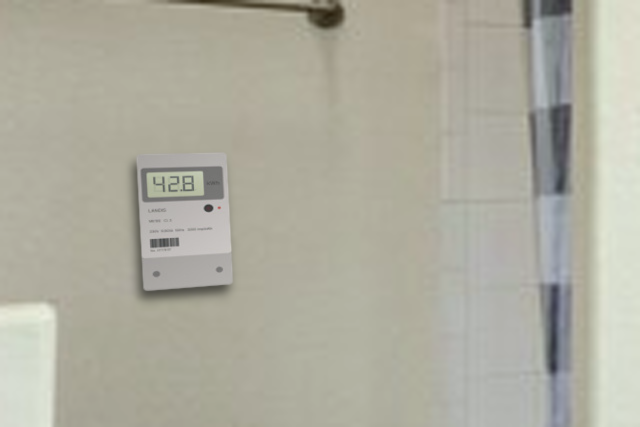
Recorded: 42.8 kWh
